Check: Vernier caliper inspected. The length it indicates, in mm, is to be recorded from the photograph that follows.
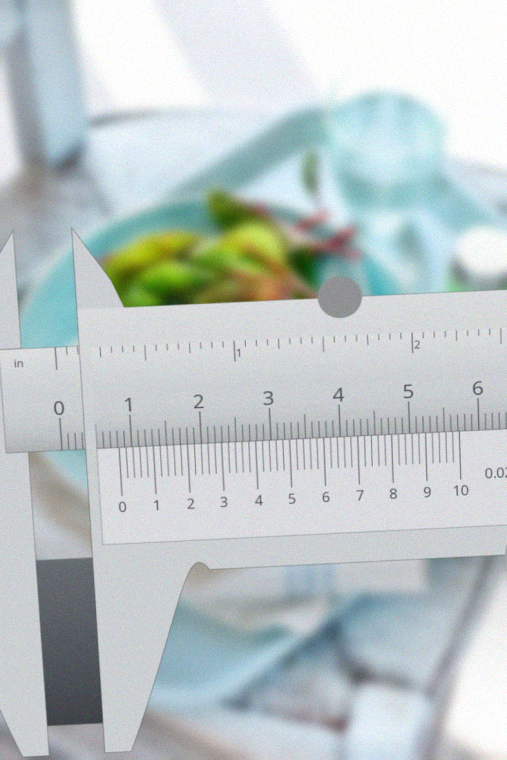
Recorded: 8.2 mm
